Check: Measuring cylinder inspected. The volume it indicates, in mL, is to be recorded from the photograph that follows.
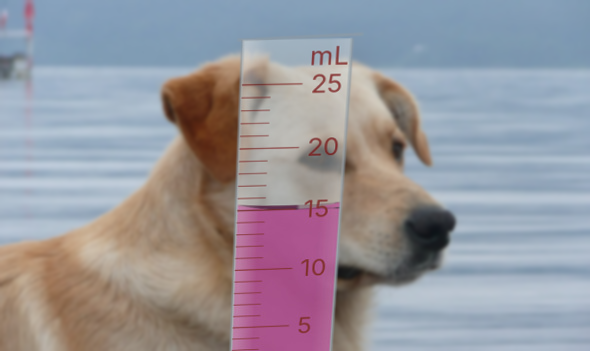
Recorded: 15 mL
